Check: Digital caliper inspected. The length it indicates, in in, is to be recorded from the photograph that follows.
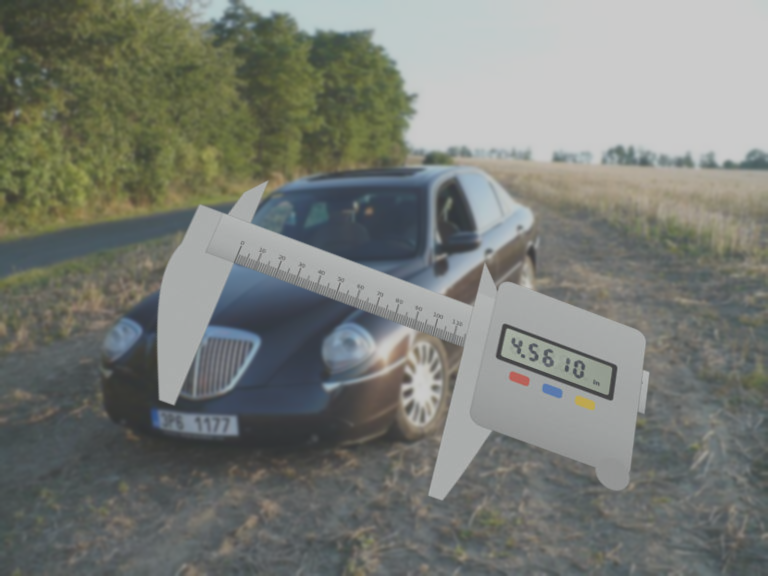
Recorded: 4.5610 in
